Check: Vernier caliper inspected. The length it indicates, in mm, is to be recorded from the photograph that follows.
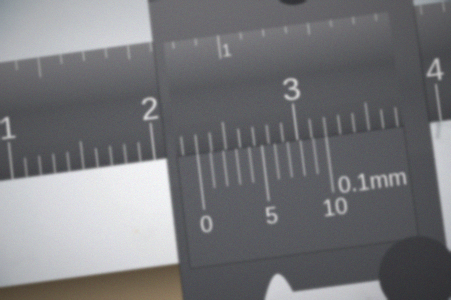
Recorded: 23.0 mm
